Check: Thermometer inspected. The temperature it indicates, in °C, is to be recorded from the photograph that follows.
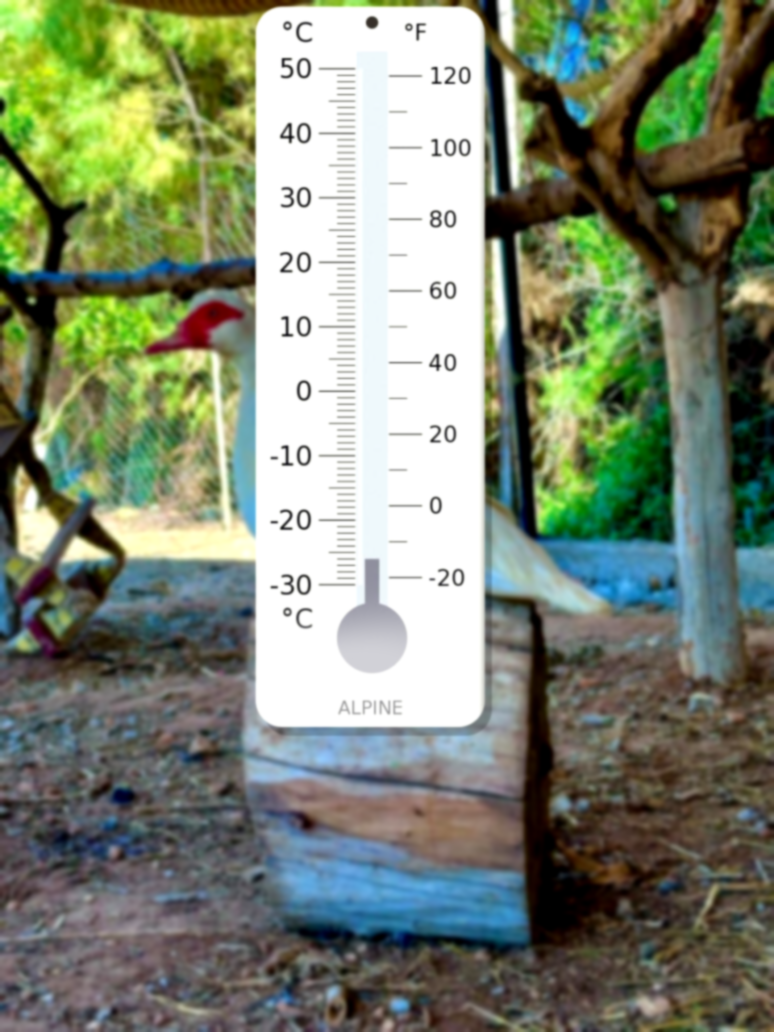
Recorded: -26 °C
